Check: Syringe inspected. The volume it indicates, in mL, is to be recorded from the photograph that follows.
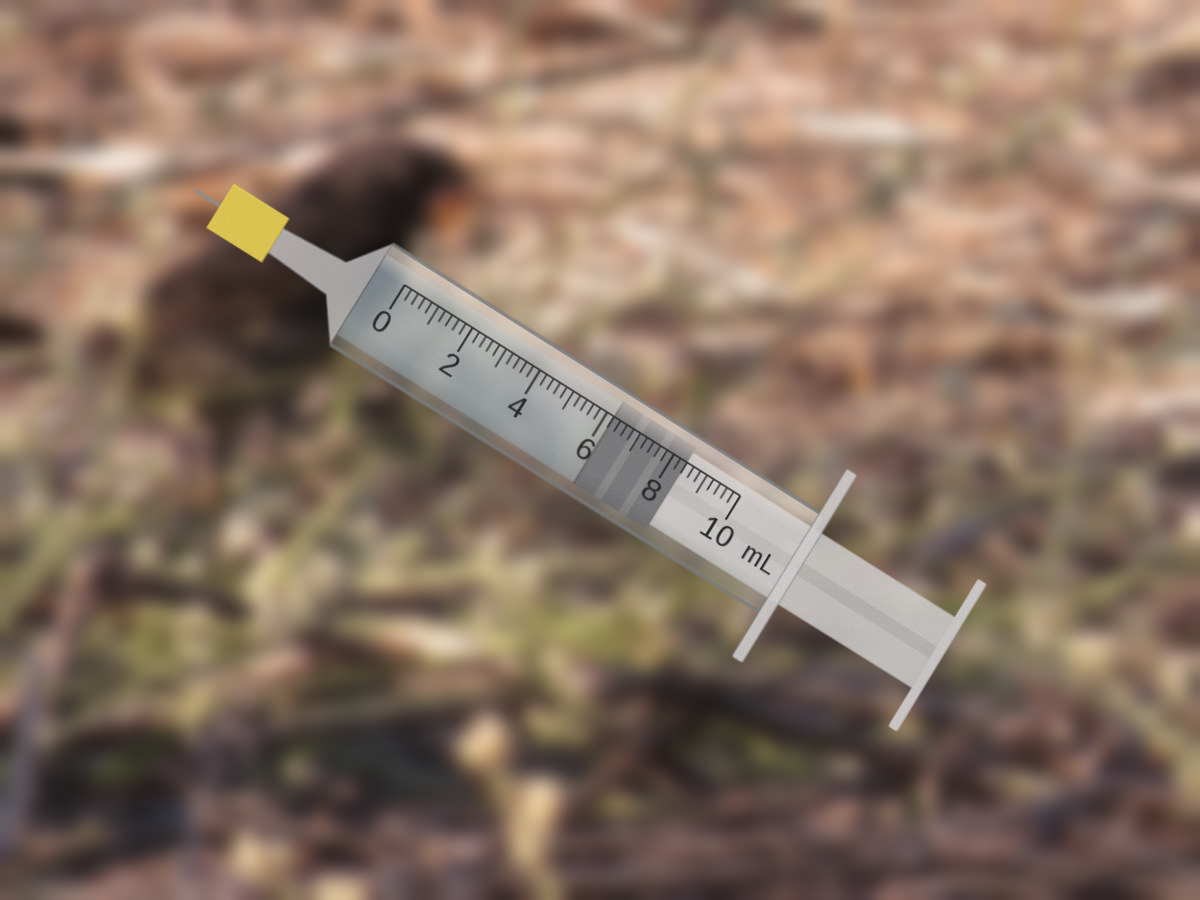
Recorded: 6.2 mL
